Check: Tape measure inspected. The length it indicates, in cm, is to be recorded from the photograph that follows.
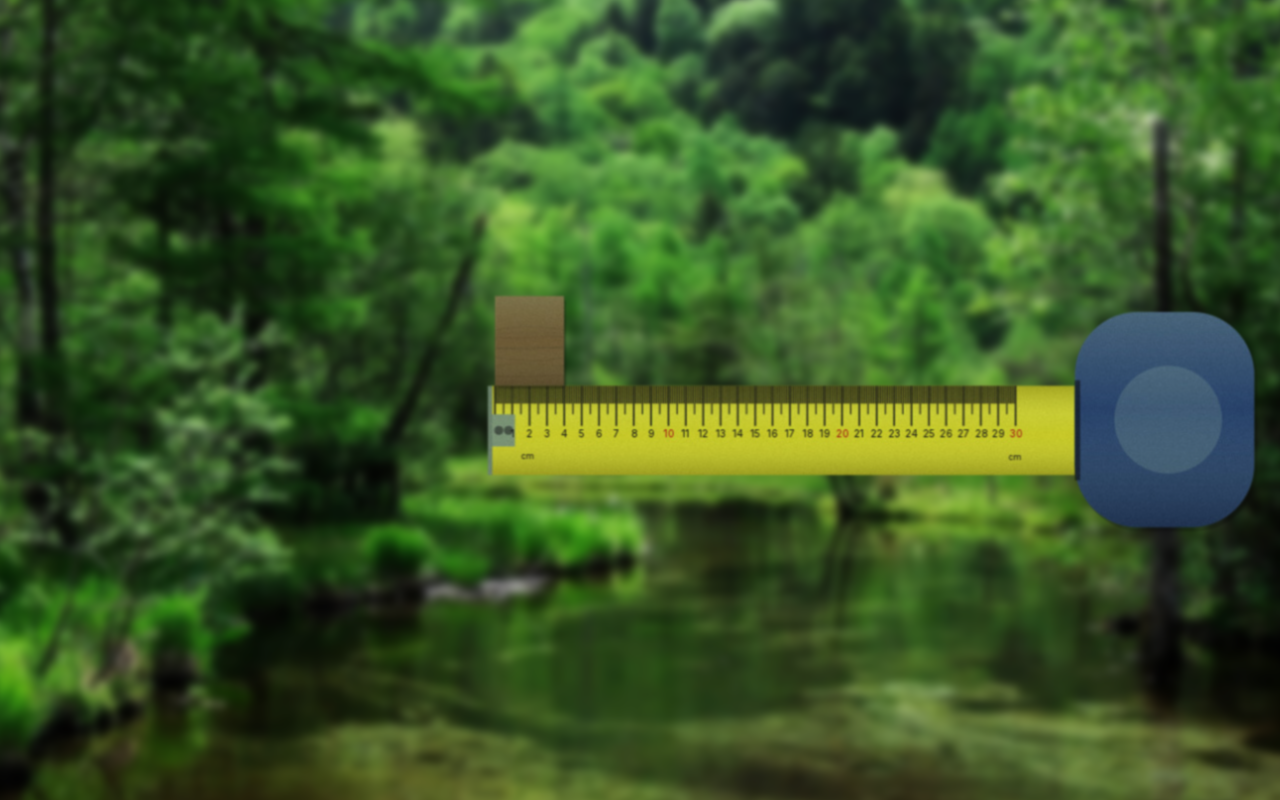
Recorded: 4 cm
